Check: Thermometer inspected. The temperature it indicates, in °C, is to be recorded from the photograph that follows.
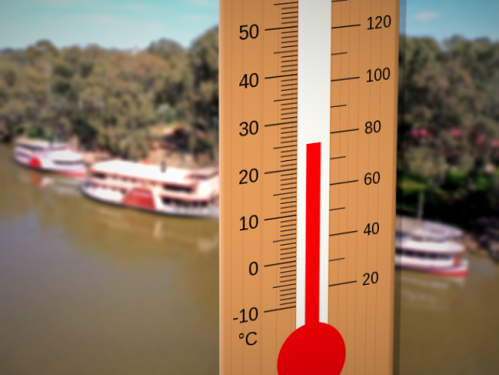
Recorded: 25 °C
